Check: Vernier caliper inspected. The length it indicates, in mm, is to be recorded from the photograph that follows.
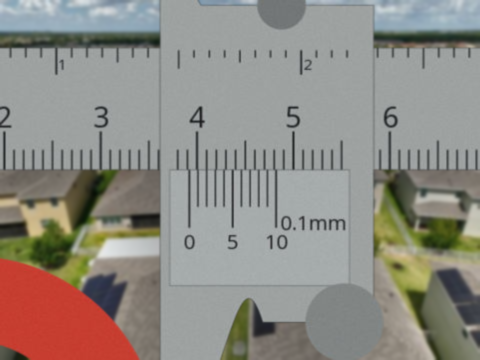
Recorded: 39.2 mm
